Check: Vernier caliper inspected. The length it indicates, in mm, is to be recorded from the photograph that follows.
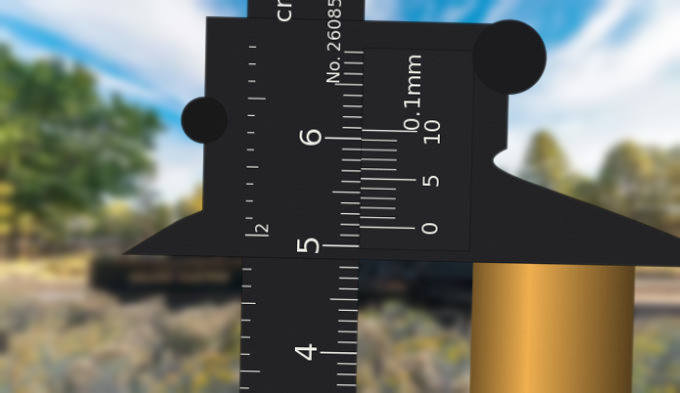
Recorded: 51.8 mm
